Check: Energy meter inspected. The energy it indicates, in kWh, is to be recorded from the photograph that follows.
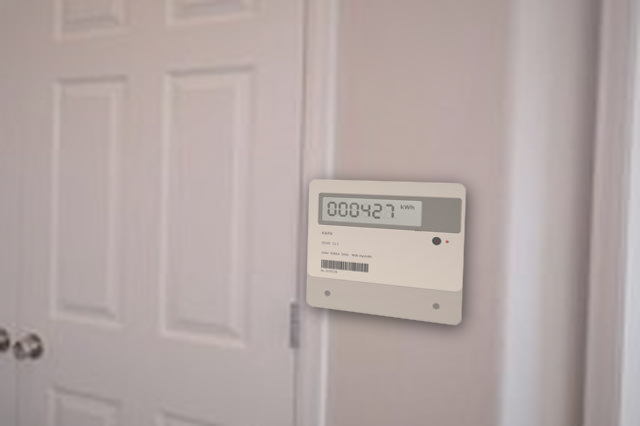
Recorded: 427 kWh
